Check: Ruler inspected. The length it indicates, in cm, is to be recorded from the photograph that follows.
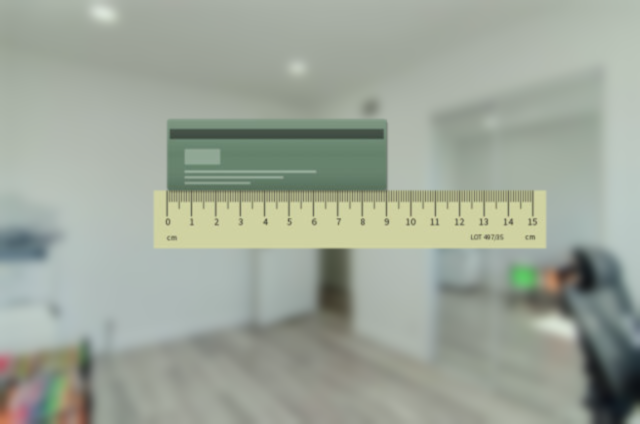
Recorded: 9 cm
